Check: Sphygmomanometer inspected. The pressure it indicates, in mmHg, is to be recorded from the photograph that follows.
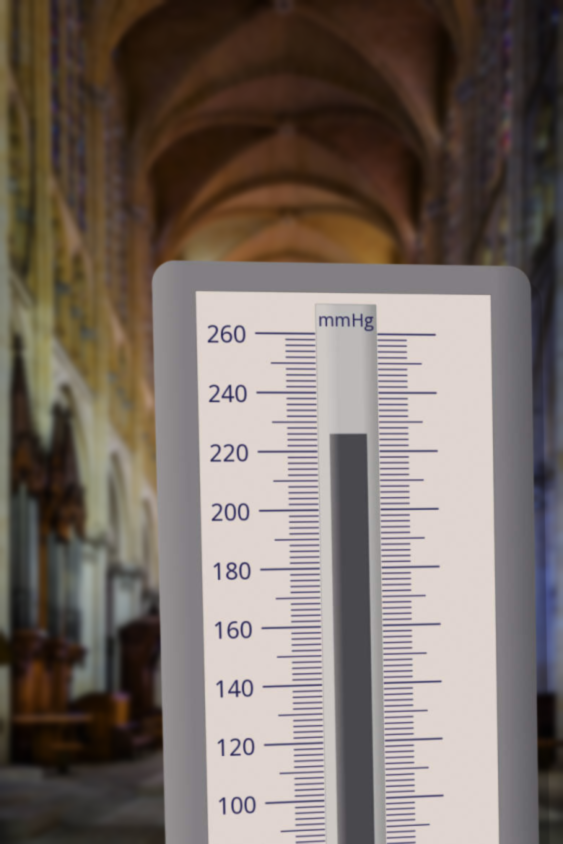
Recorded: 226 mmHg
